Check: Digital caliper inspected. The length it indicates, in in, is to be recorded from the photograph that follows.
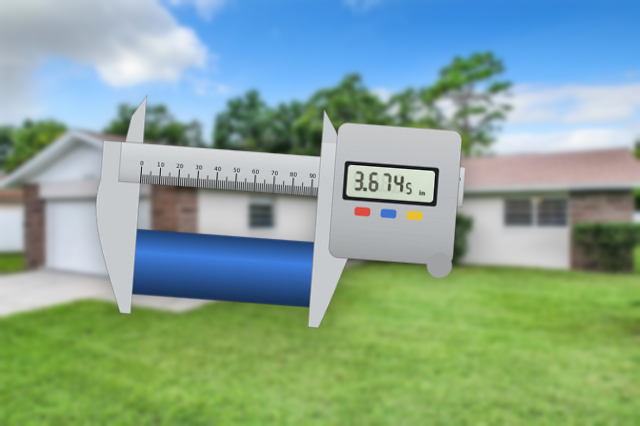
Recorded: 3.6745 in
